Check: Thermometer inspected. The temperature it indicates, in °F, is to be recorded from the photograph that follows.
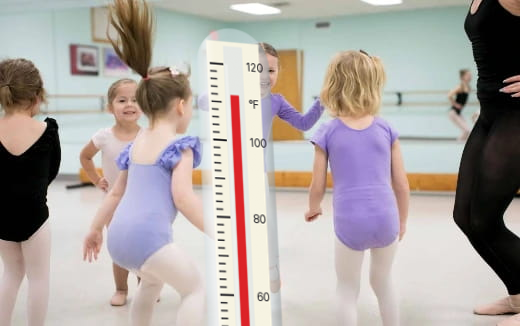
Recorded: 112 °F
